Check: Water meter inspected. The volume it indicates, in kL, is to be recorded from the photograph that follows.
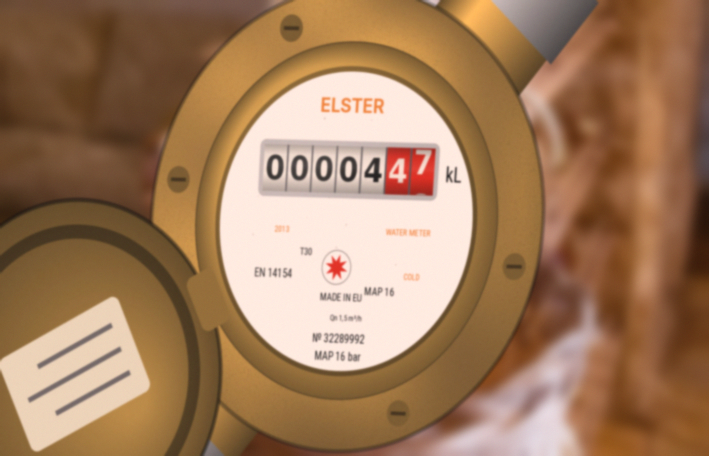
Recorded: 4.47 kL
